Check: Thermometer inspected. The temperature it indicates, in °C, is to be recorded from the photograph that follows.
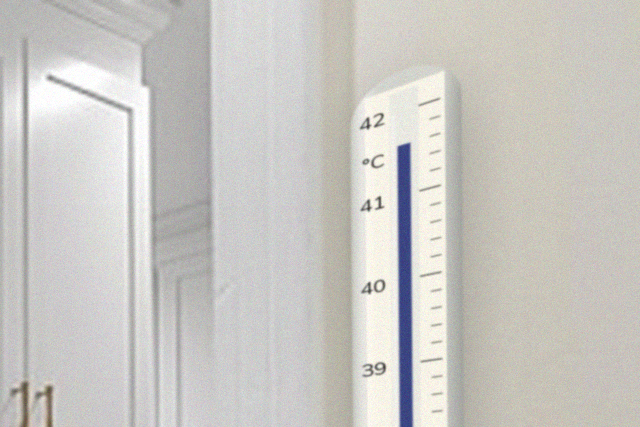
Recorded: 41.6 °C
